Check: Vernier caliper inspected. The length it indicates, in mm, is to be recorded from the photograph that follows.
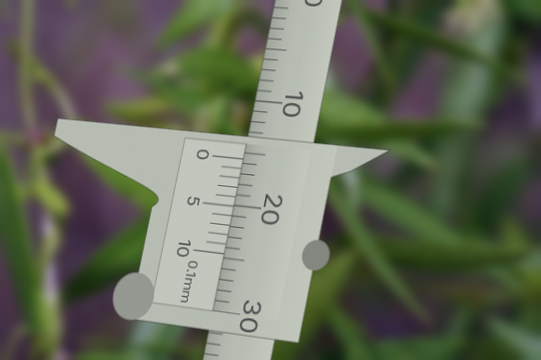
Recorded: 15.6 mm
